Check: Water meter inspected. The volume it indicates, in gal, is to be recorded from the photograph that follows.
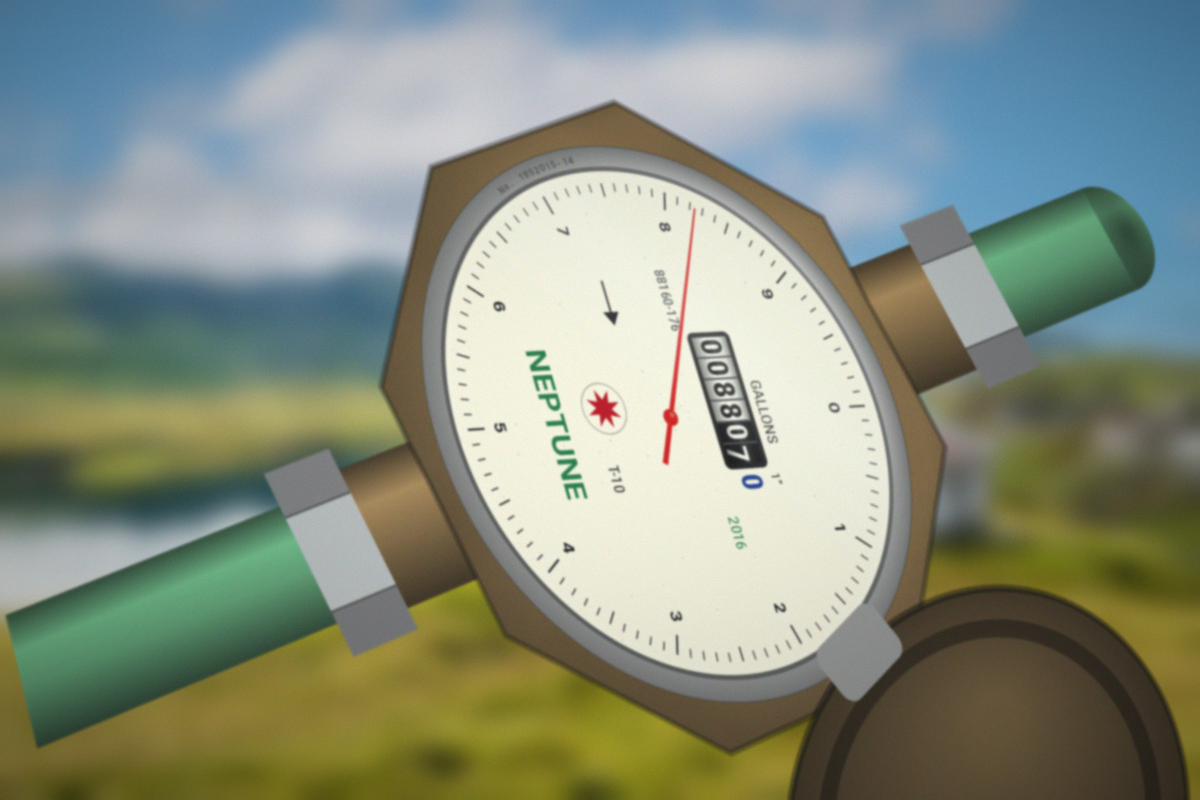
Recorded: 88068.2 gal
